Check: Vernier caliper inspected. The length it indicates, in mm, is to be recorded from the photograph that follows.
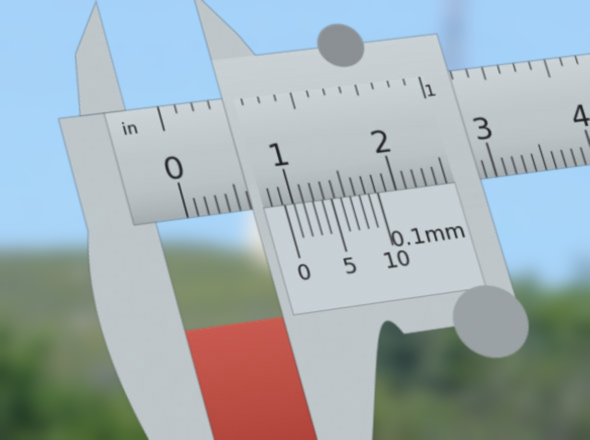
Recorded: 9.2 mm
